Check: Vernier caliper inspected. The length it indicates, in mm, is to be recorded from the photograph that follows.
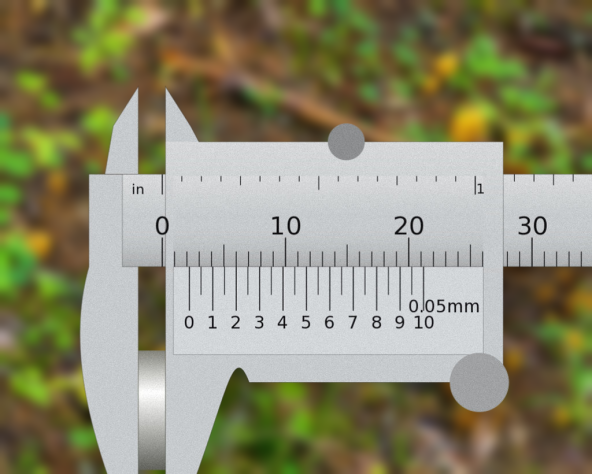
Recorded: 2.2 mm
